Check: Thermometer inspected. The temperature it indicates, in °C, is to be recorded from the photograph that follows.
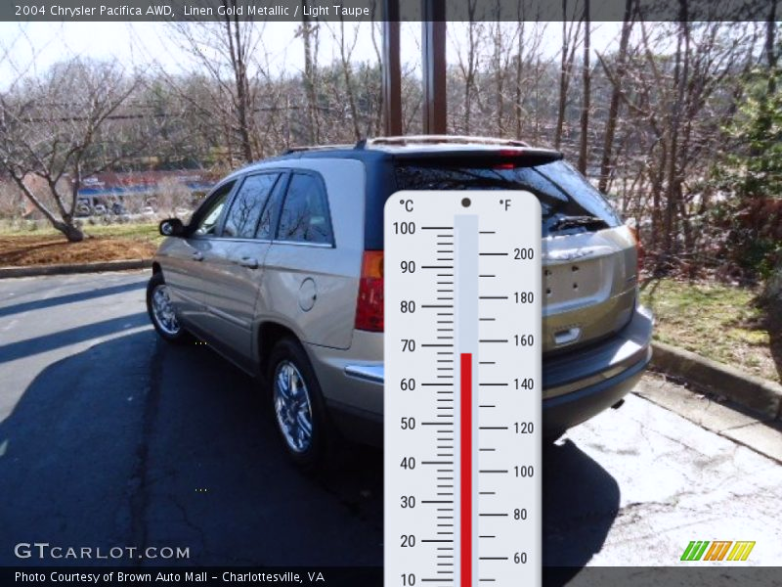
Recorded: 68 °C
